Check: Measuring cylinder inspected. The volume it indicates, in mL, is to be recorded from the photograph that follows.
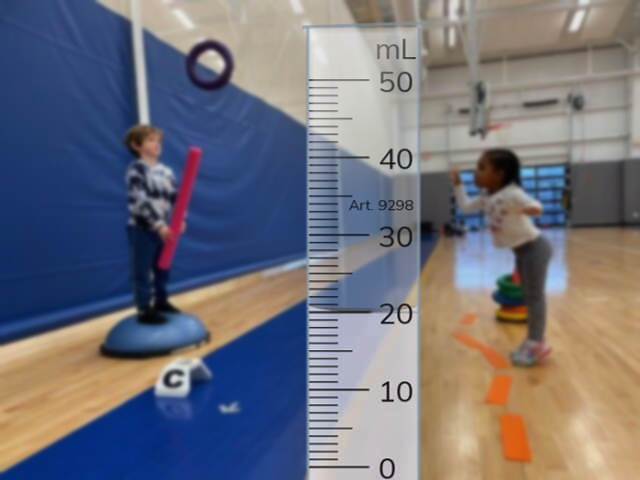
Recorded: 20 mL
